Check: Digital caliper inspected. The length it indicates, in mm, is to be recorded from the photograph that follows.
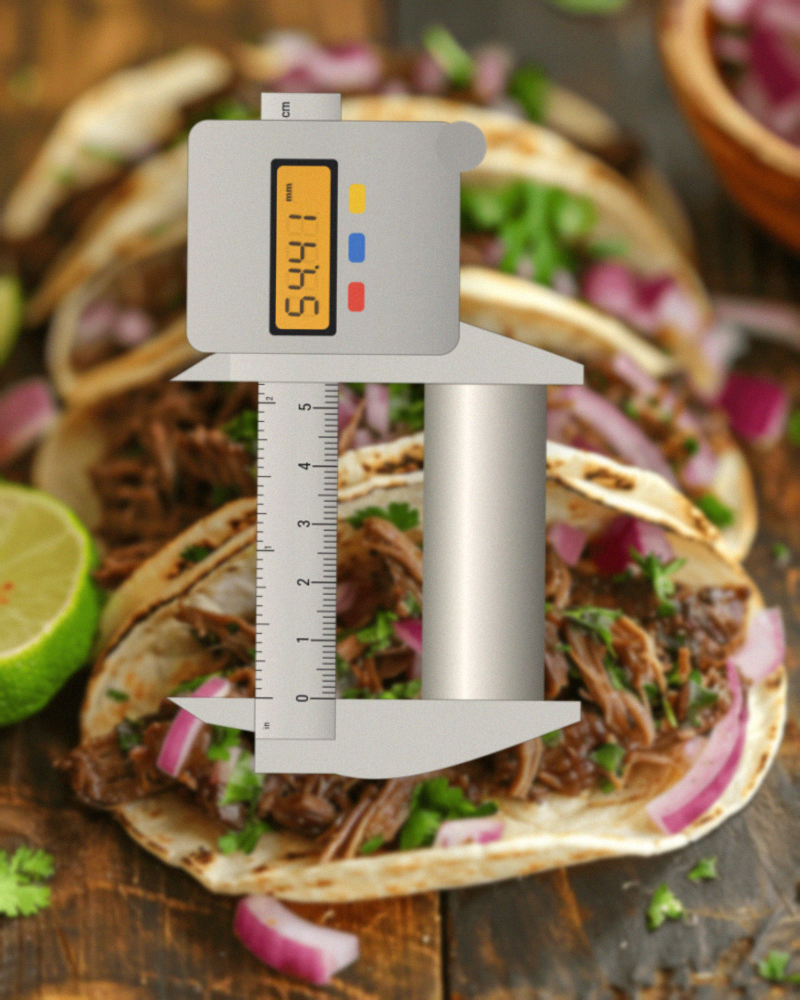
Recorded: 54.41 mm
